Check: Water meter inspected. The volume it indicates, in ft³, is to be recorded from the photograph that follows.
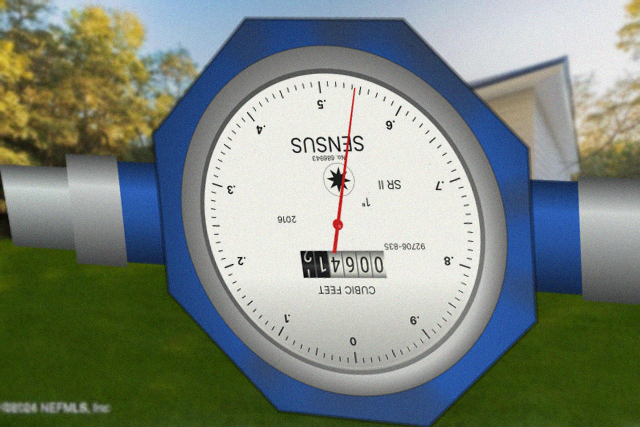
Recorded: 6411.54 ft³
